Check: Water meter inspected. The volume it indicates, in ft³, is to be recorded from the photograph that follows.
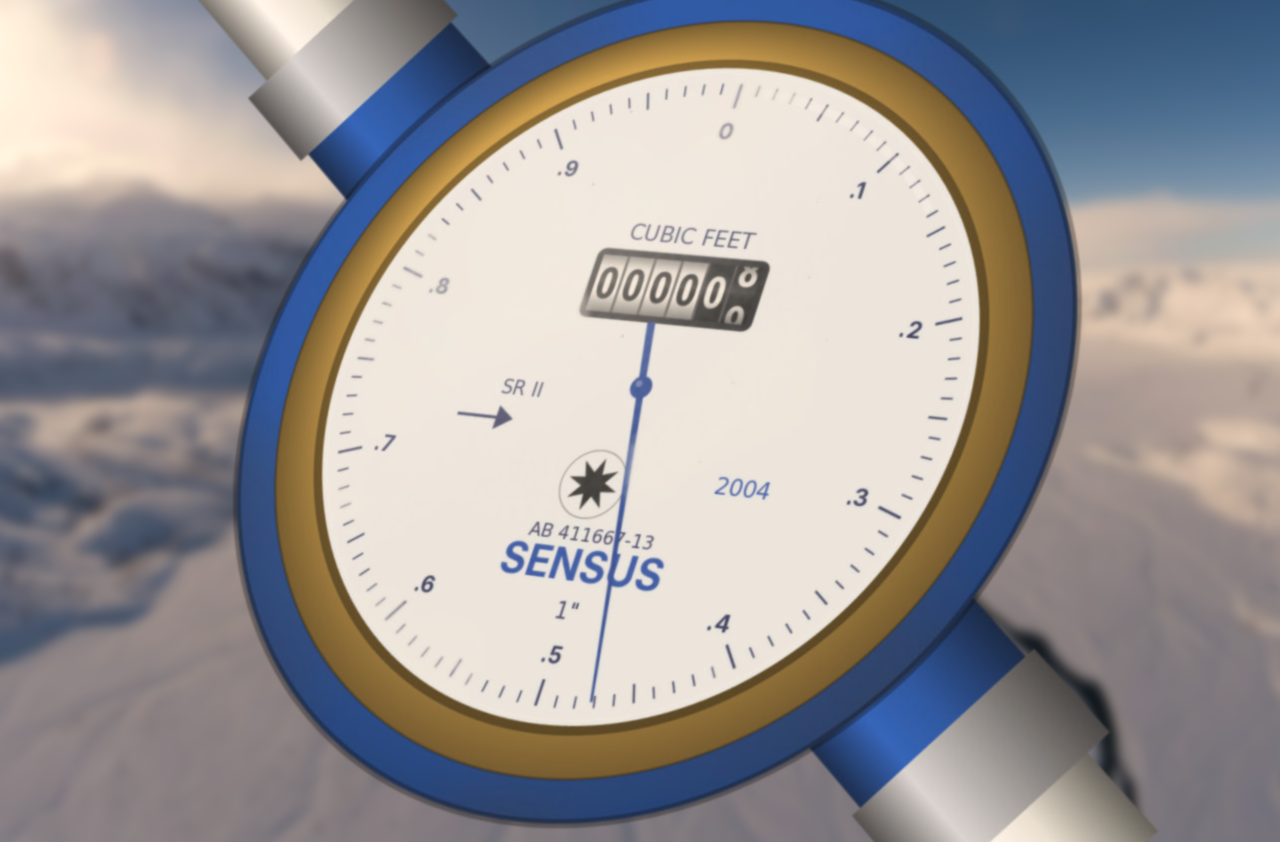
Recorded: 8.47 ft³
